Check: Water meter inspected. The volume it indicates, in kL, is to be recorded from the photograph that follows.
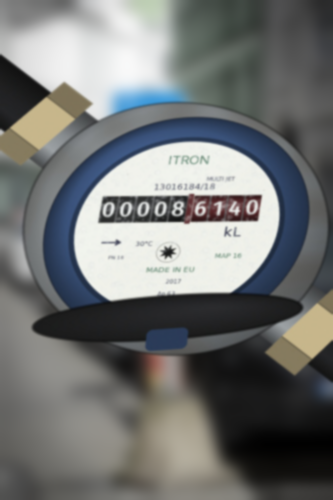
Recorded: 8.6140 kL
